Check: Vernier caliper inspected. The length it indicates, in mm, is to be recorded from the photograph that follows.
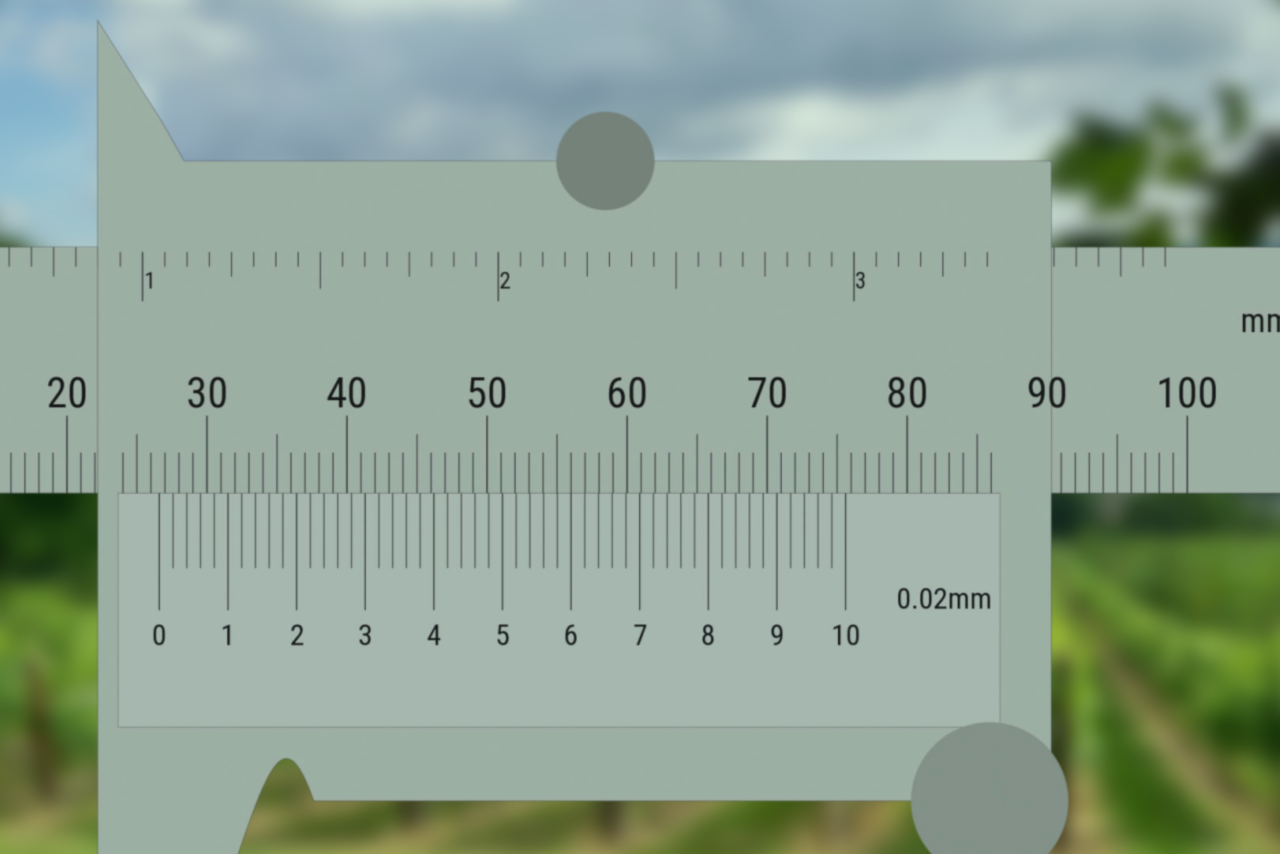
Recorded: 26.6 mm
